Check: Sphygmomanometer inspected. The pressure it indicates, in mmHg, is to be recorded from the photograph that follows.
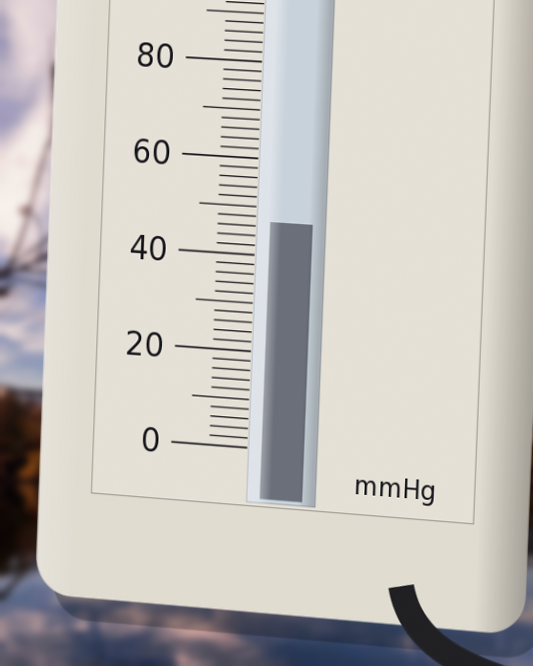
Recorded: 47 mmHg
